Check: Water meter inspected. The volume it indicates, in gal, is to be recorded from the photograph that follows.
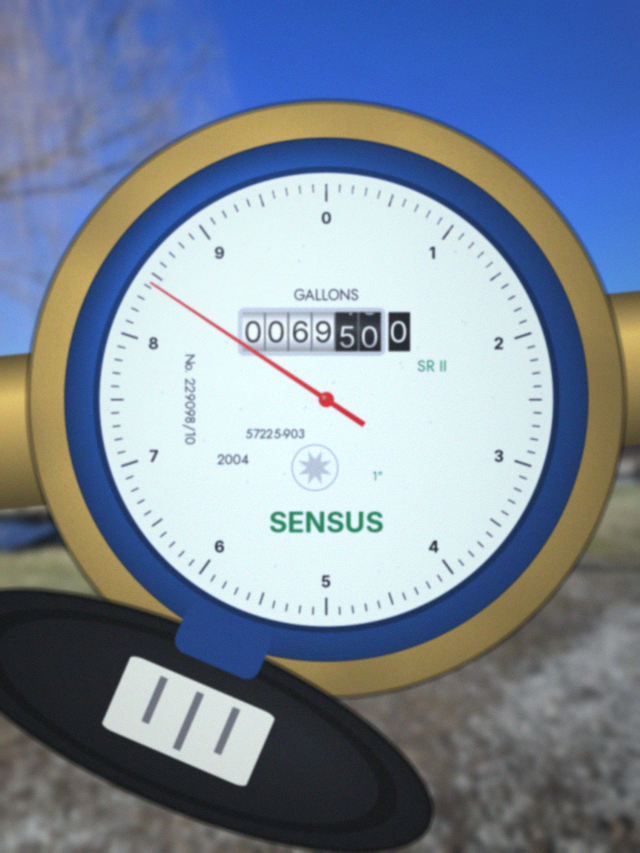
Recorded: 69498.4 gal
